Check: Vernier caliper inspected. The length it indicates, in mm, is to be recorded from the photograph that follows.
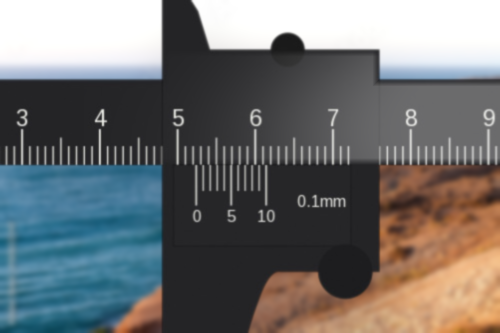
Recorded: 52.4 mm
